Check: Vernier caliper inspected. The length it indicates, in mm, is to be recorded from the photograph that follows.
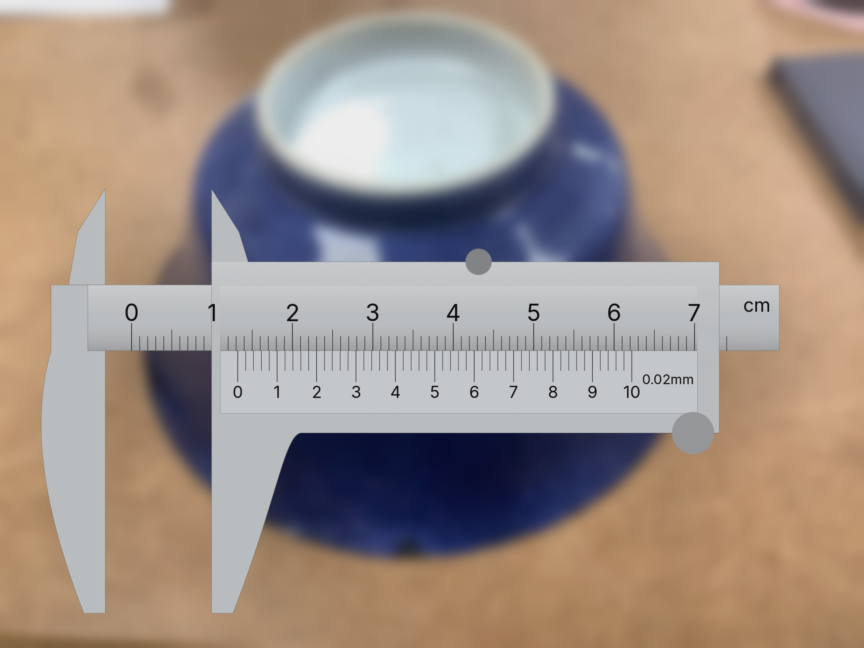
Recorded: 13.2 mm
